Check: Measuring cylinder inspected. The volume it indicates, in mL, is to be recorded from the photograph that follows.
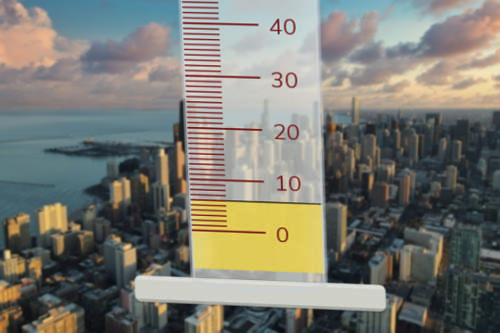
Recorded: 6 mL
